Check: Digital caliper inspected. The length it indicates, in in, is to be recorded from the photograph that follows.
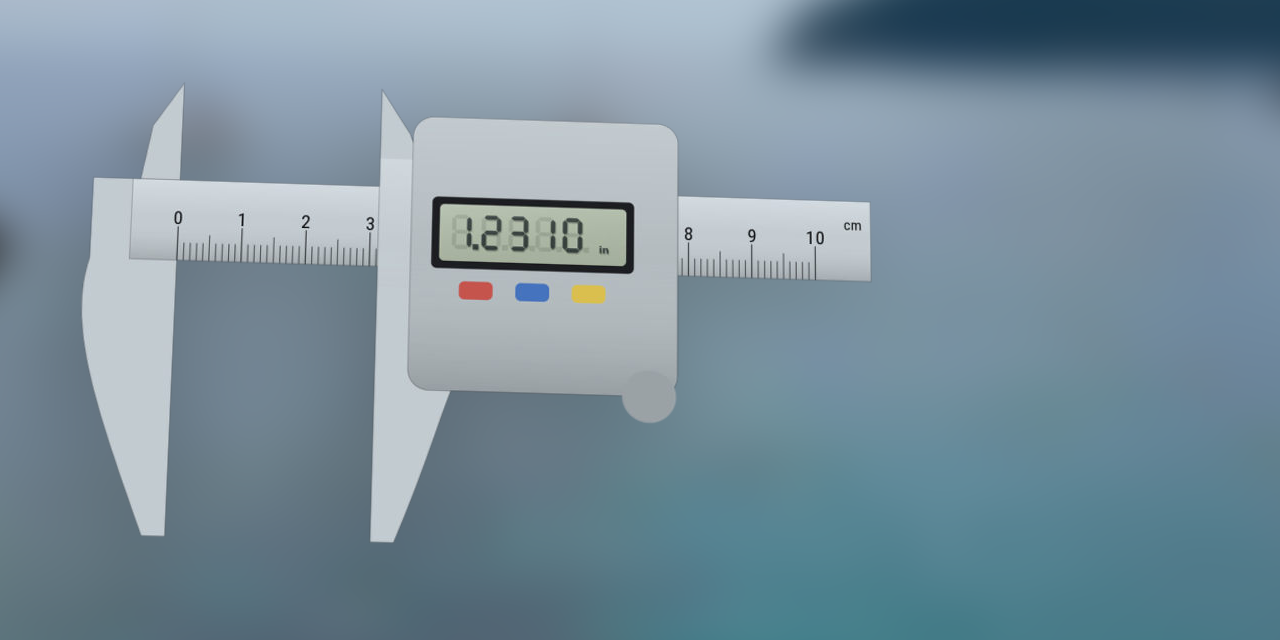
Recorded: 1.2310 in
